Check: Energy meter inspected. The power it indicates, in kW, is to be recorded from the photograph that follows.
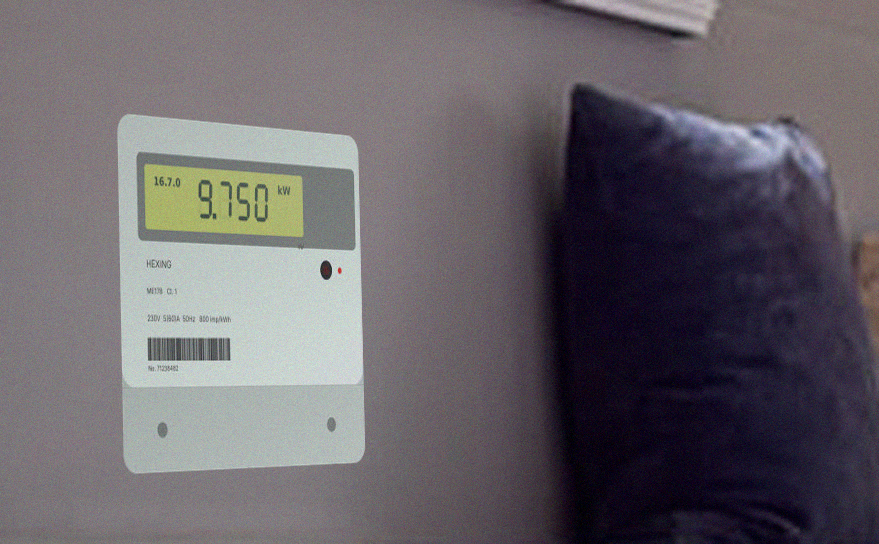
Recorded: 9.750 kW
